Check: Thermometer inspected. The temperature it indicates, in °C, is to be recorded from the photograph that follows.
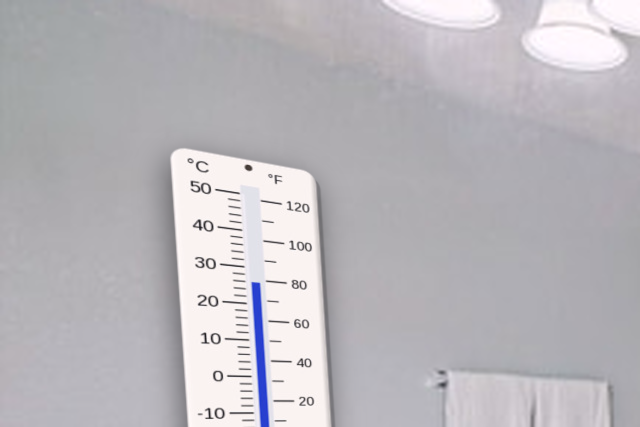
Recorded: 26 °C
